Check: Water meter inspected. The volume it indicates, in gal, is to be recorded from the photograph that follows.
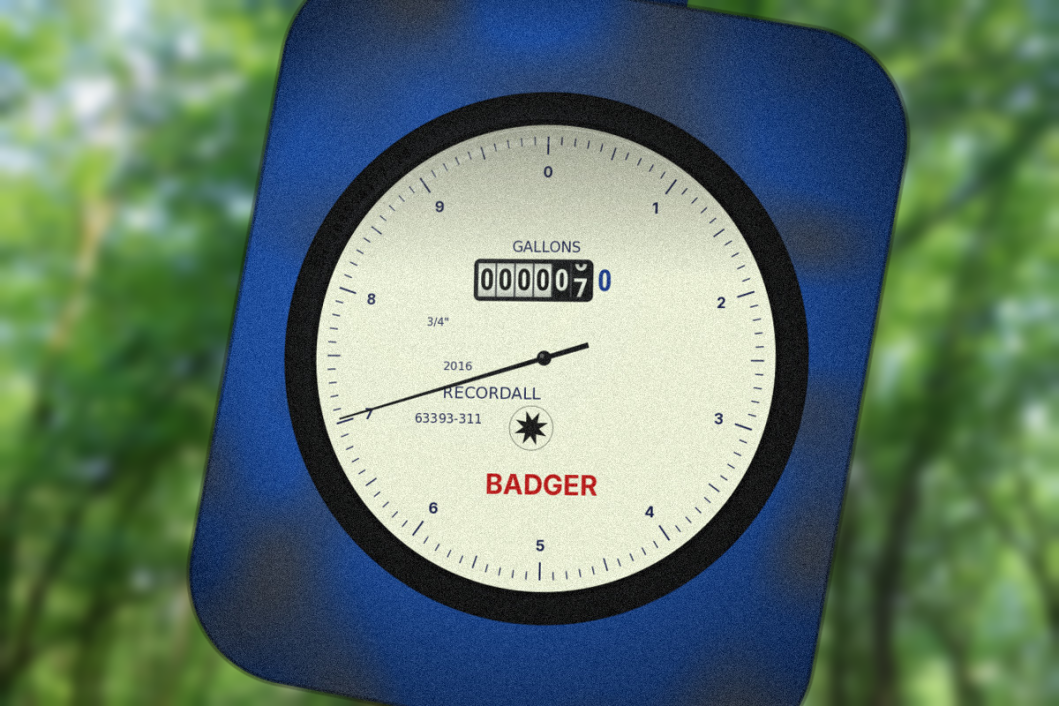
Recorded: 67.0 gal
